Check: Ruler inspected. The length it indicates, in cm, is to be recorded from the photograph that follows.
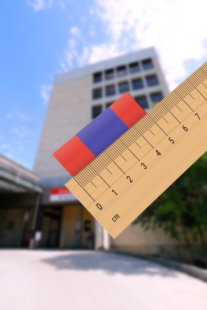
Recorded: 5 cm
